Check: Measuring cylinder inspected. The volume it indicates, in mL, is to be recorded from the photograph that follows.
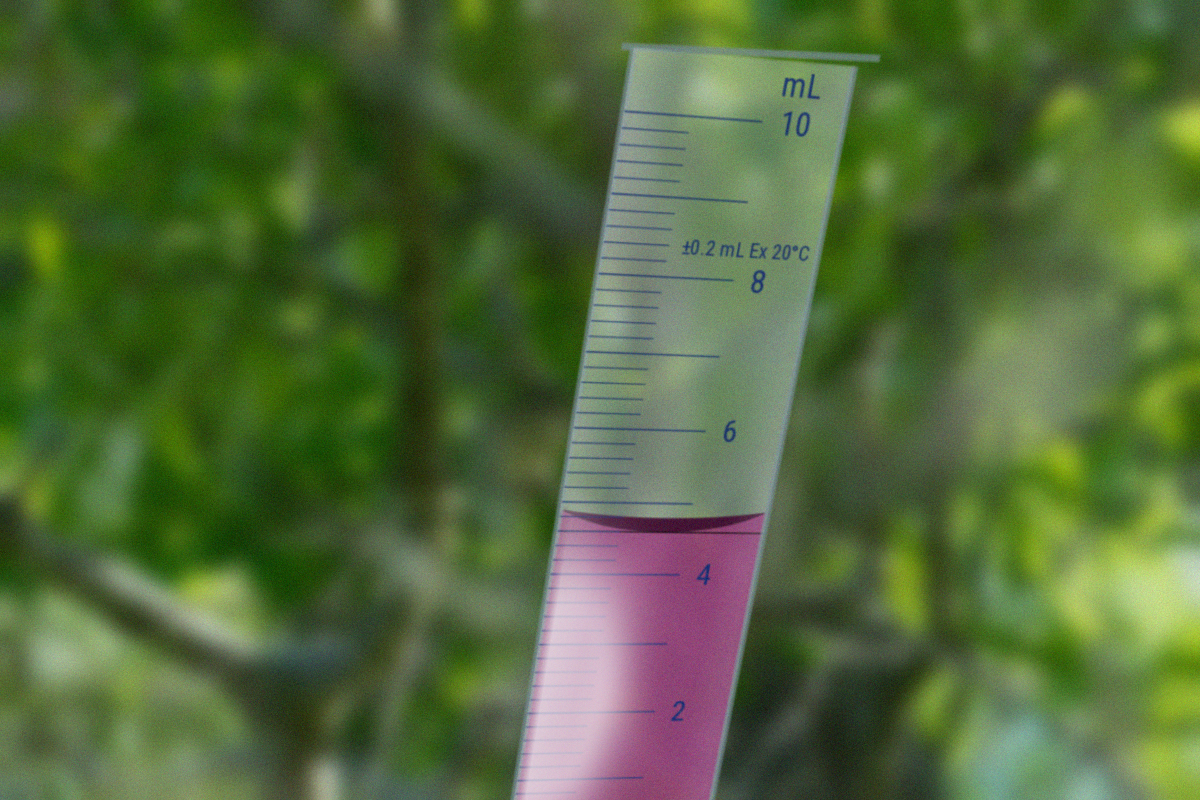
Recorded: 4.6 mL
